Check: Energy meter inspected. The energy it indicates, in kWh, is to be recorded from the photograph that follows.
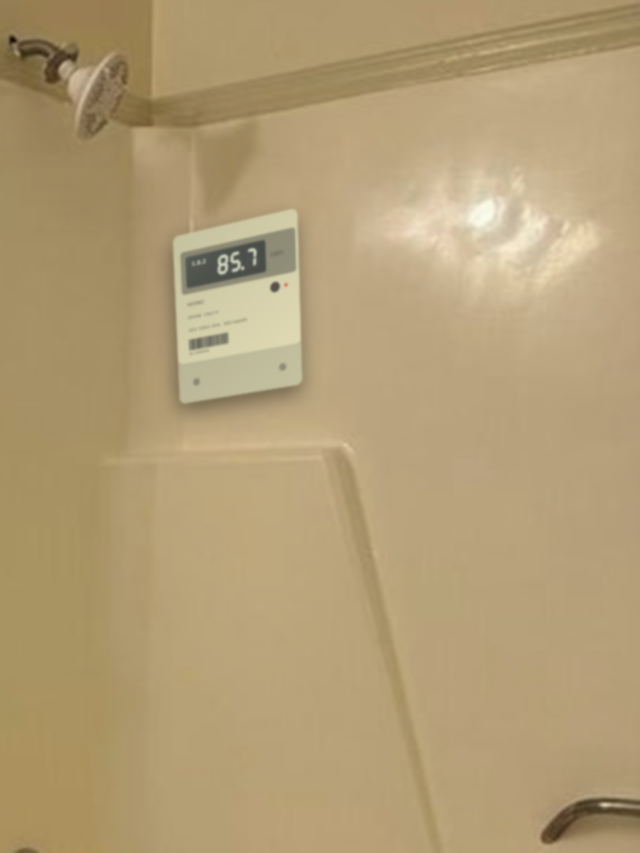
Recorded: 85.7 kWh
